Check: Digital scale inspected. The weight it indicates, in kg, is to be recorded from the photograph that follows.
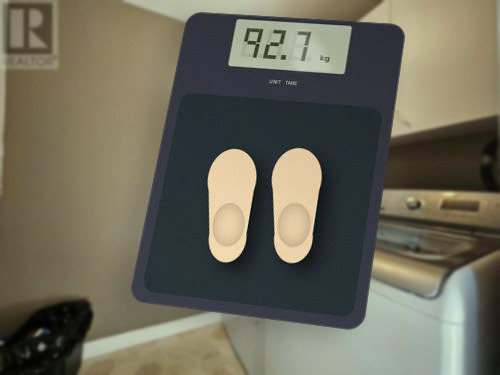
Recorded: 92.7 kg
